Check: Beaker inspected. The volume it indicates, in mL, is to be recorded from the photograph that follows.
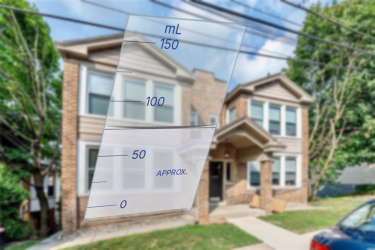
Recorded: 75 mL
